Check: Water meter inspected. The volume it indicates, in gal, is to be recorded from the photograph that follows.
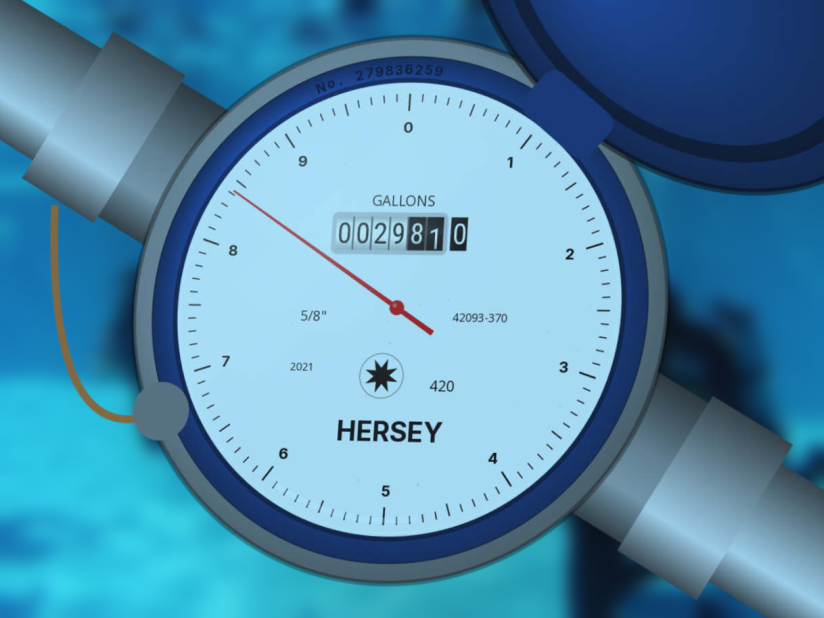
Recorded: 29808.4 gal
